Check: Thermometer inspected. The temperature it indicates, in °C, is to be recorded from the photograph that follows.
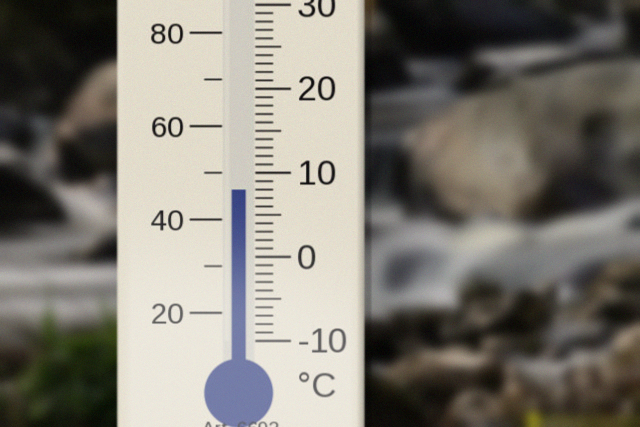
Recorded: 8 °C
